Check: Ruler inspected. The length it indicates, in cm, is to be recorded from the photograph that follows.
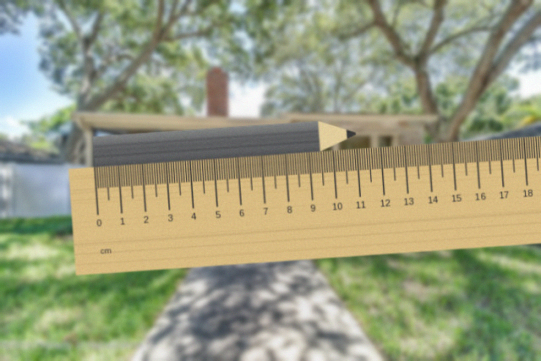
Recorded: 11 cm
